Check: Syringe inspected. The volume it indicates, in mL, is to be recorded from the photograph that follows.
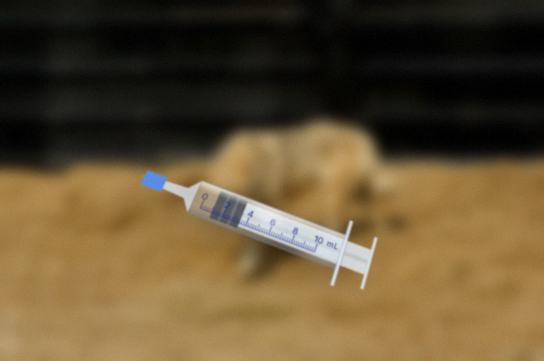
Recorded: 1 mL
